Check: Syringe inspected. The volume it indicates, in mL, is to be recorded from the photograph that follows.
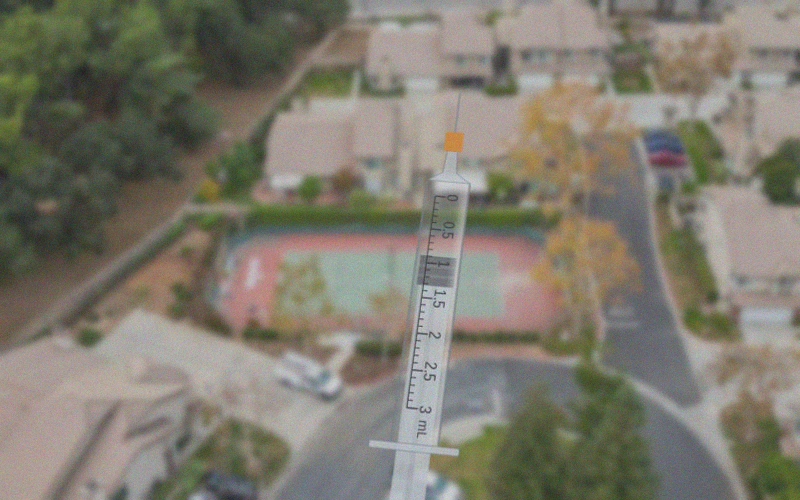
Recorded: 0.9 mL
